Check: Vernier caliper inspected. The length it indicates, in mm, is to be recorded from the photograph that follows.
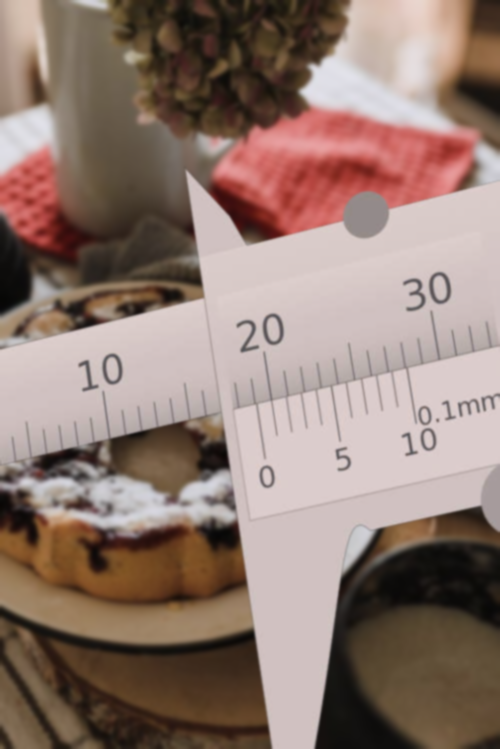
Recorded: 19.1 mm
